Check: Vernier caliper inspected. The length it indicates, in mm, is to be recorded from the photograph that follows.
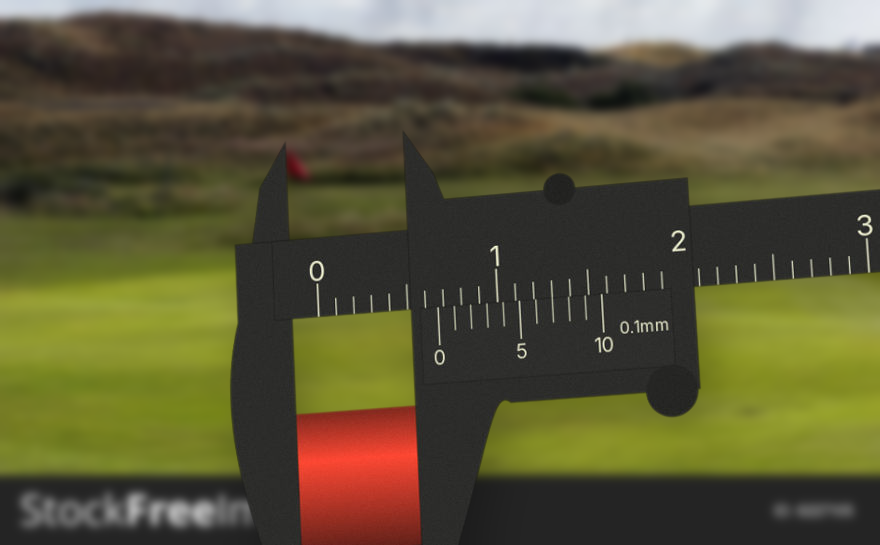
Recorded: 6.7 mm
